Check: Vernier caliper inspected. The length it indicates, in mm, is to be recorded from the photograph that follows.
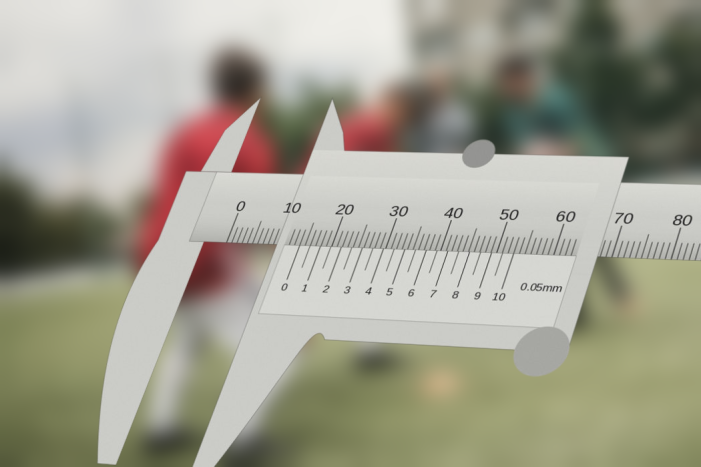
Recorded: 14.0 mm
